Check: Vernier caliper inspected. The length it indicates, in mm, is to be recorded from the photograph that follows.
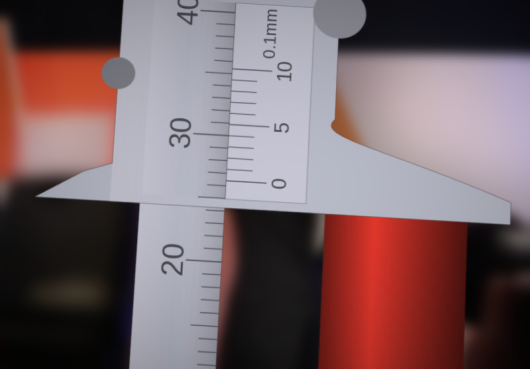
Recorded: 26.4 mm
